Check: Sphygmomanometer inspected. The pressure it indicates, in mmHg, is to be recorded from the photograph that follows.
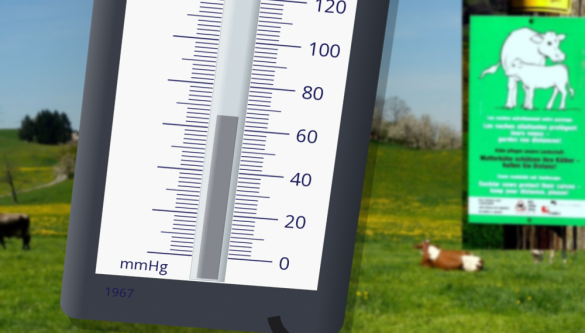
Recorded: 66 mmHg
